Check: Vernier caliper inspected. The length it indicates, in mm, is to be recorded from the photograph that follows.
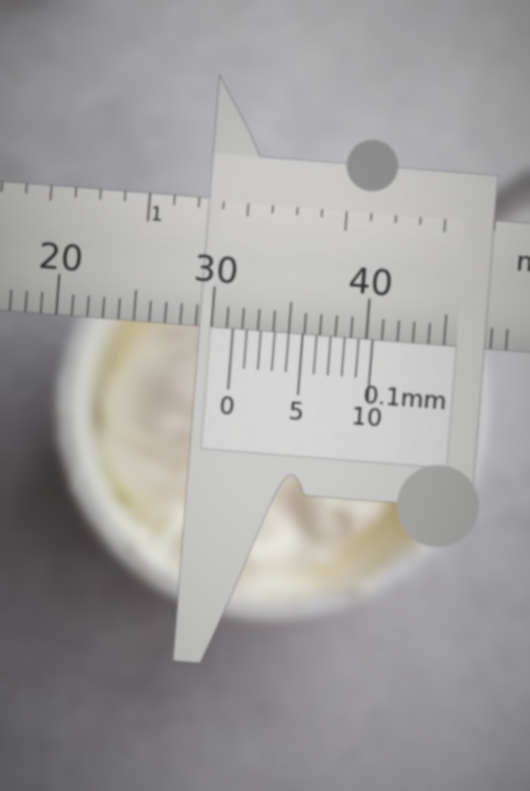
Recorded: 31.4 mm
